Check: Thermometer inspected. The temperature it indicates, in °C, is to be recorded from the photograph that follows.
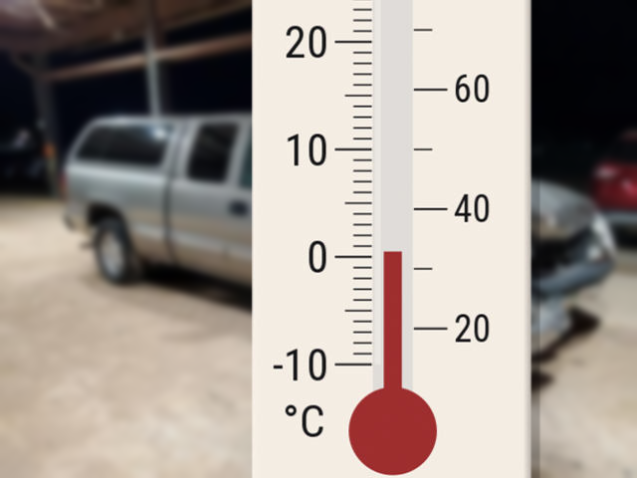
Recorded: 0.5 °C
